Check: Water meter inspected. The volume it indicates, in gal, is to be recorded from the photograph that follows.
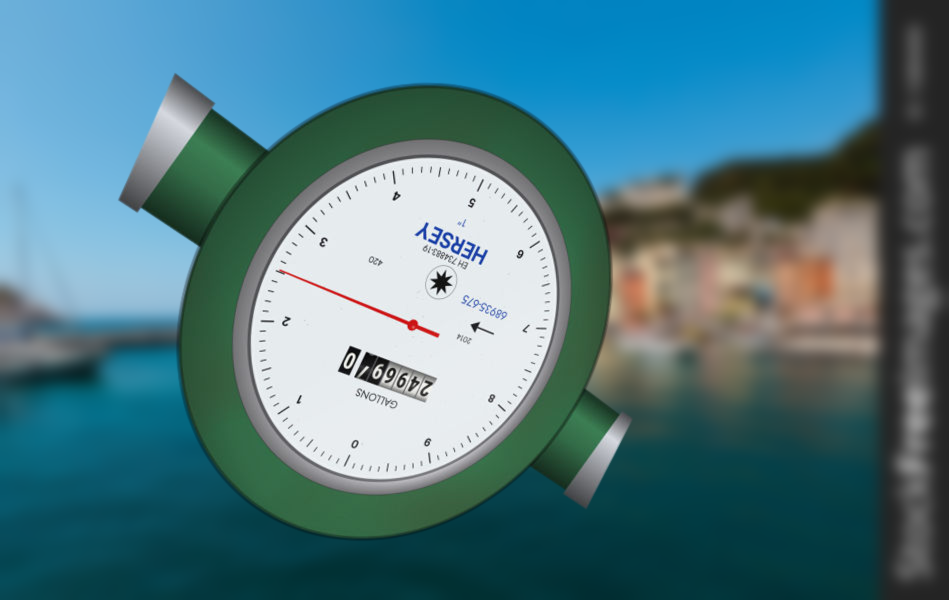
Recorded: 2496972.5 gal
